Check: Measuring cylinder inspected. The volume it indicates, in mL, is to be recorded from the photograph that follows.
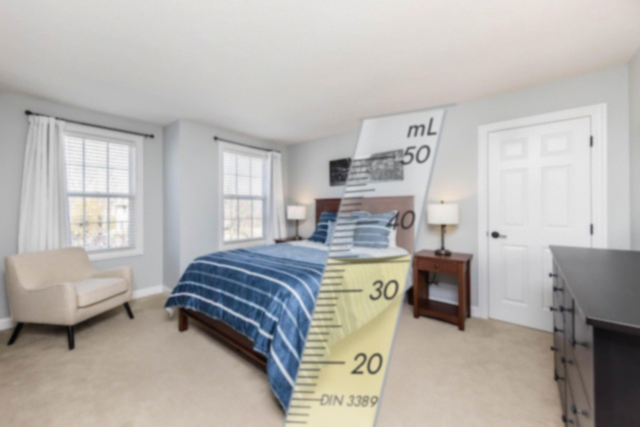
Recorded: 34 mL
